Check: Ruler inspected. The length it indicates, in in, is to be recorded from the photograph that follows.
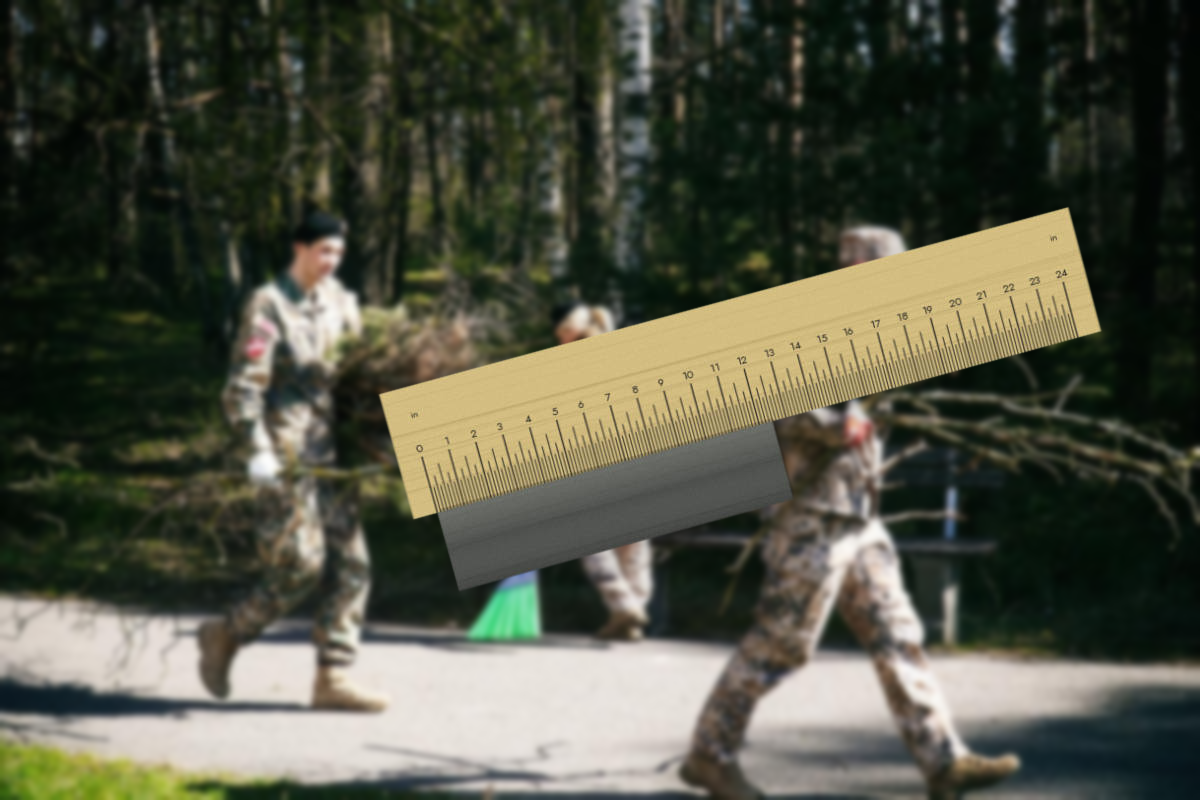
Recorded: 12.5 in
